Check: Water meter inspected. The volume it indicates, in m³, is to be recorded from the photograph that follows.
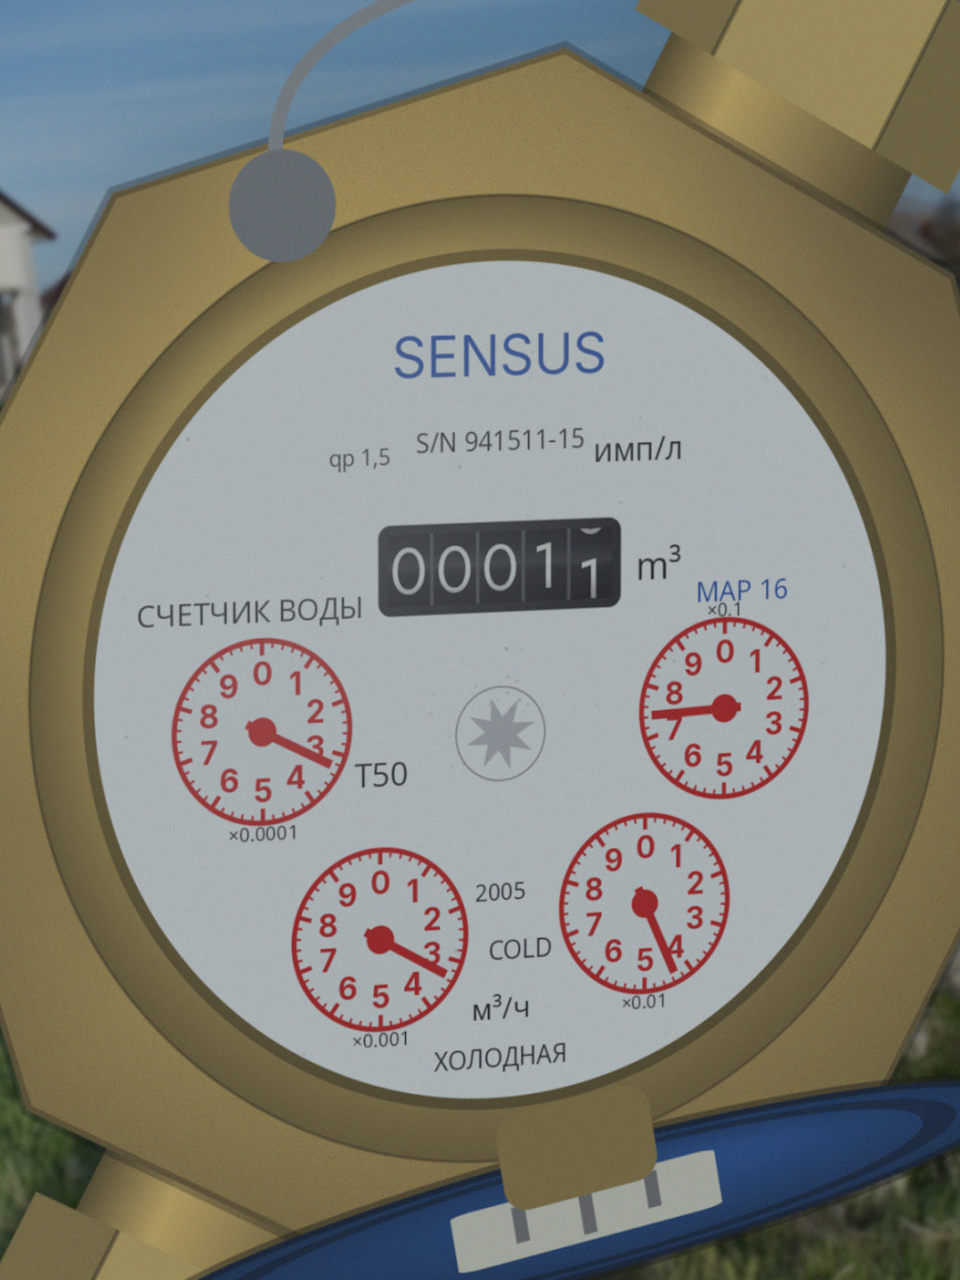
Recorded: 10.7433 m³
